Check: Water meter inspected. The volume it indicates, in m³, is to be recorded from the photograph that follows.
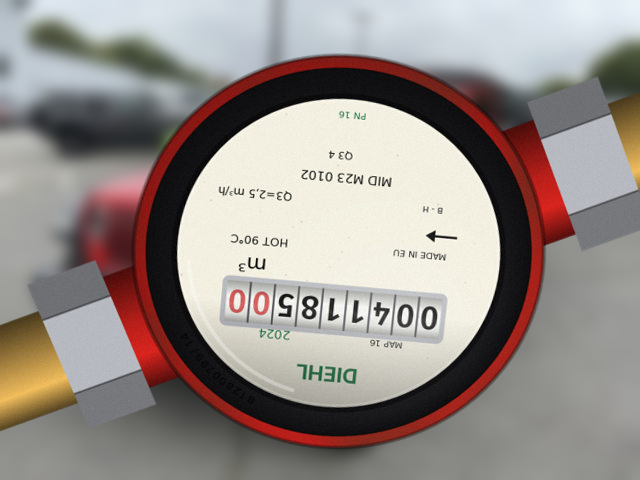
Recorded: 41185.00 m³
